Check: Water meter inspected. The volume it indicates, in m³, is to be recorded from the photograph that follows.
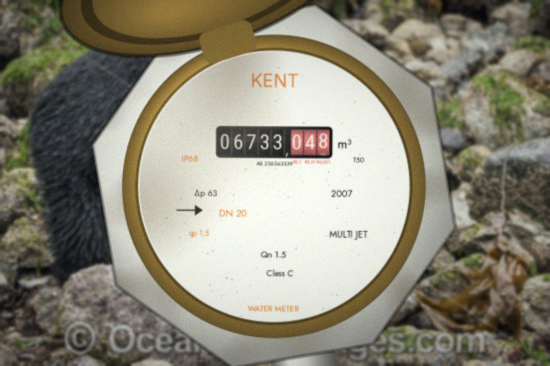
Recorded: 6733.048 m³
